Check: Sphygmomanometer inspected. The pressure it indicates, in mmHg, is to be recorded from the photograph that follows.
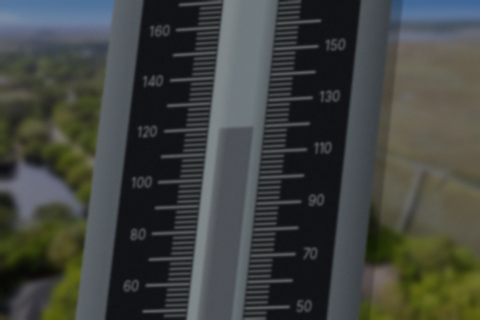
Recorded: 120 mmHg
